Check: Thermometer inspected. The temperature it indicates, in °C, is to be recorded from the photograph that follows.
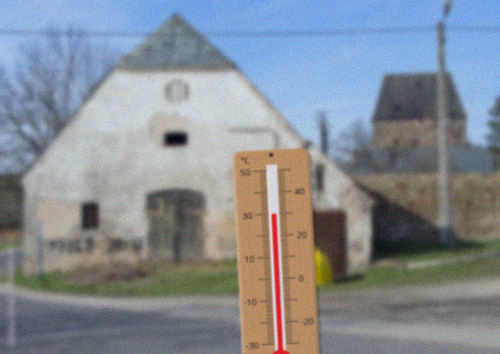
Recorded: 30 °C
